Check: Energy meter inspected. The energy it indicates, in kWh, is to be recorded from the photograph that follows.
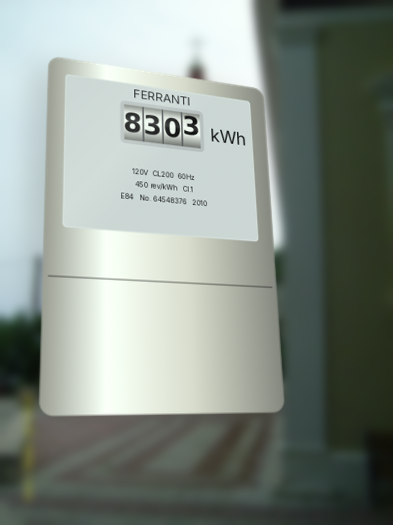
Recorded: 8303 kWh
